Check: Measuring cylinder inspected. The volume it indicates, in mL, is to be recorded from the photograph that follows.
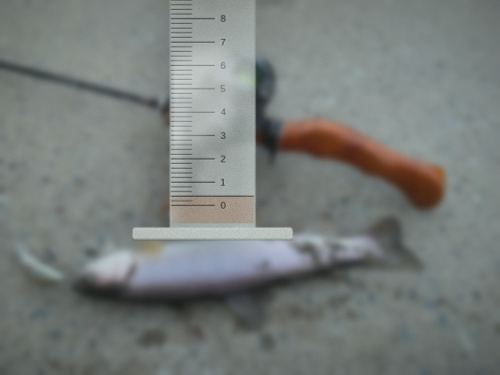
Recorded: 0.4 mL
